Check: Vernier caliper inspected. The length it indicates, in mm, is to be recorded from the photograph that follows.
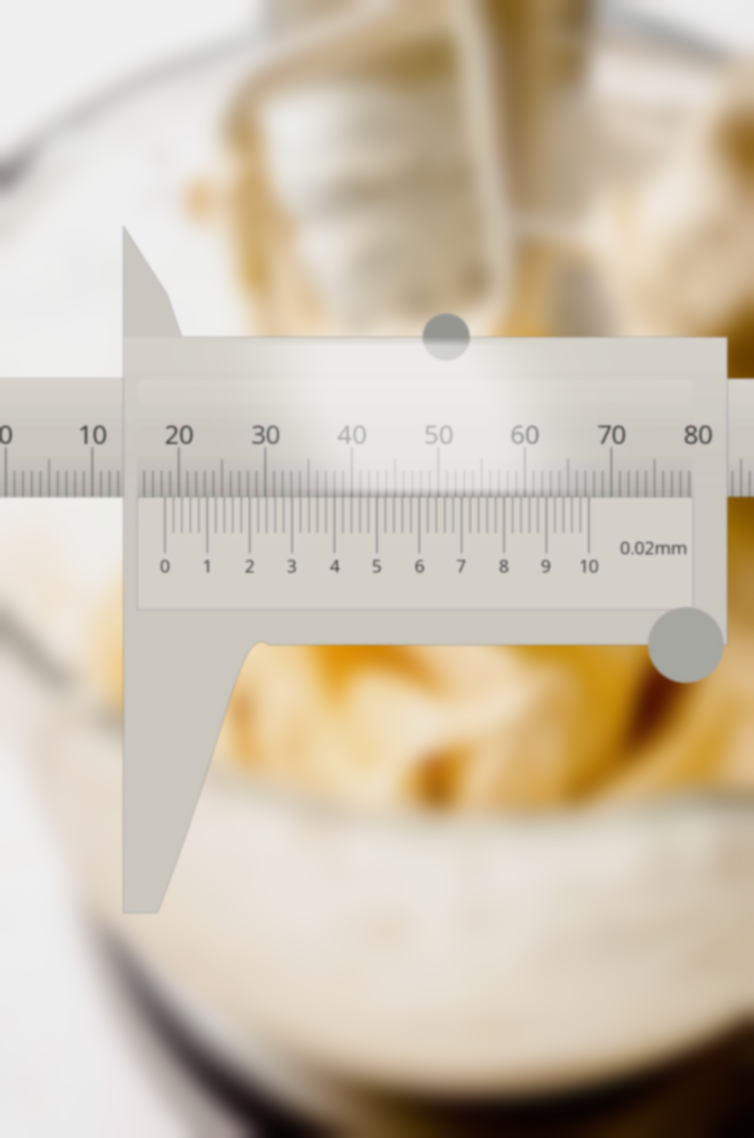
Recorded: 18.4 mm
